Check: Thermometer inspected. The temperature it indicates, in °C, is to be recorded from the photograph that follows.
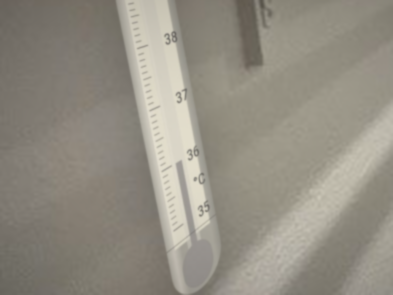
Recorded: 36 °C
